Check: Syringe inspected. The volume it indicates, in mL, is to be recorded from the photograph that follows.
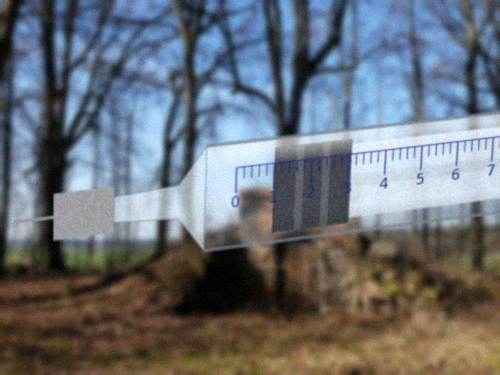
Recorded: 1 mL
